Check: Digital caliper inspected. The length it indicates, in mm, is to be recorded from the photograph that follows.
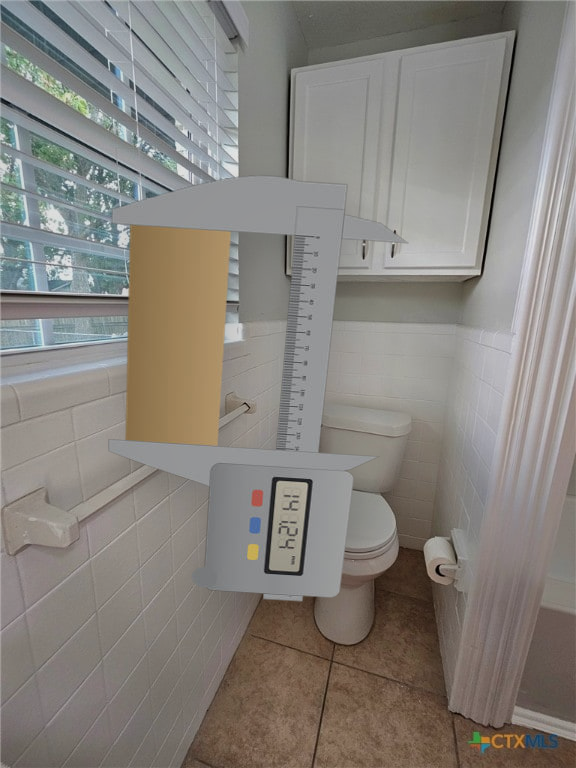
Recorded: 141.24 mm
